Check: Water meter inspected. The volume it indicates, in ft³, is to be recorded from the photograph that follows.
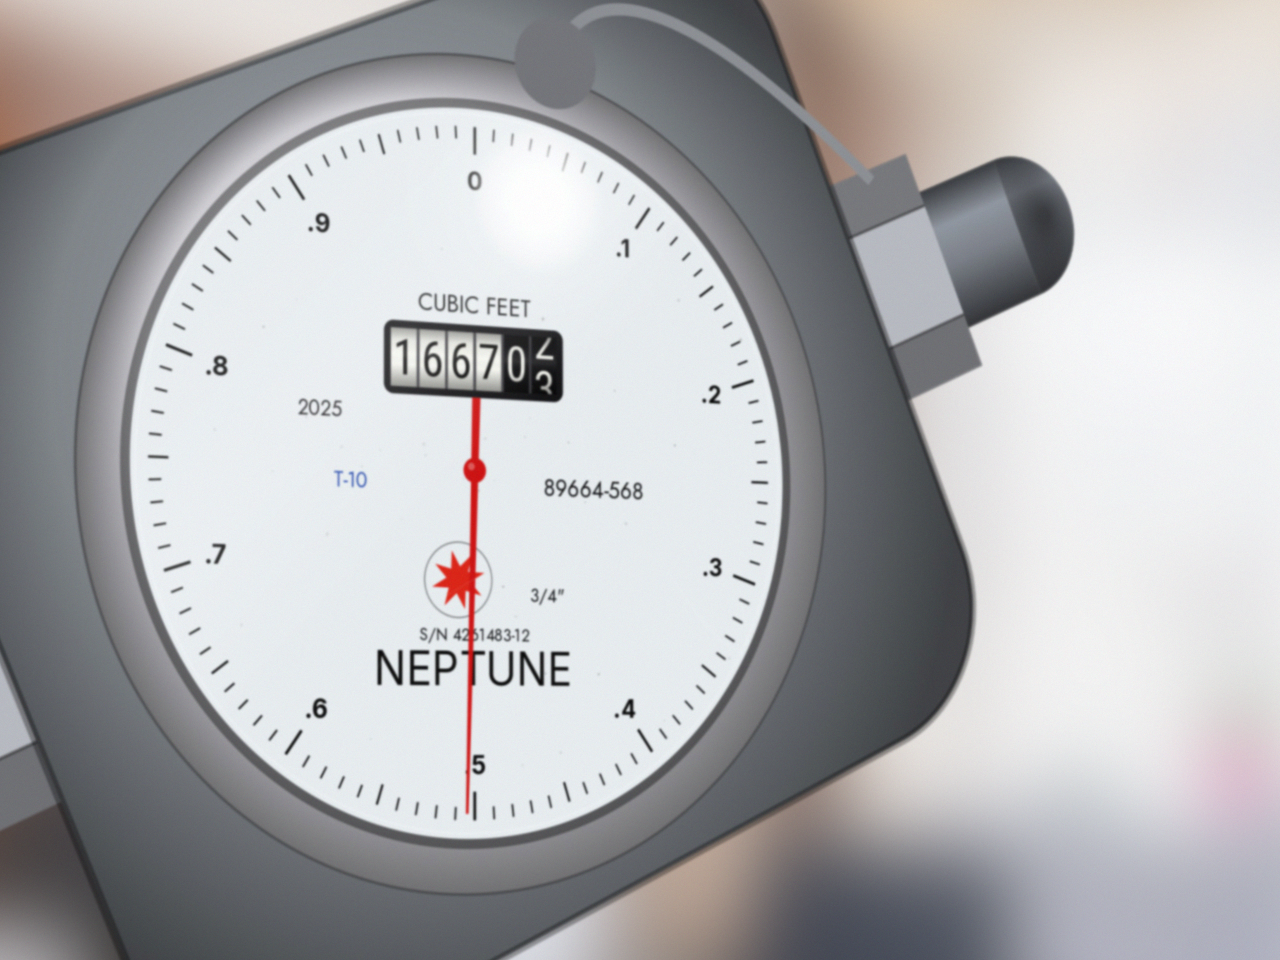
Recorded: 166702.50 ft³
